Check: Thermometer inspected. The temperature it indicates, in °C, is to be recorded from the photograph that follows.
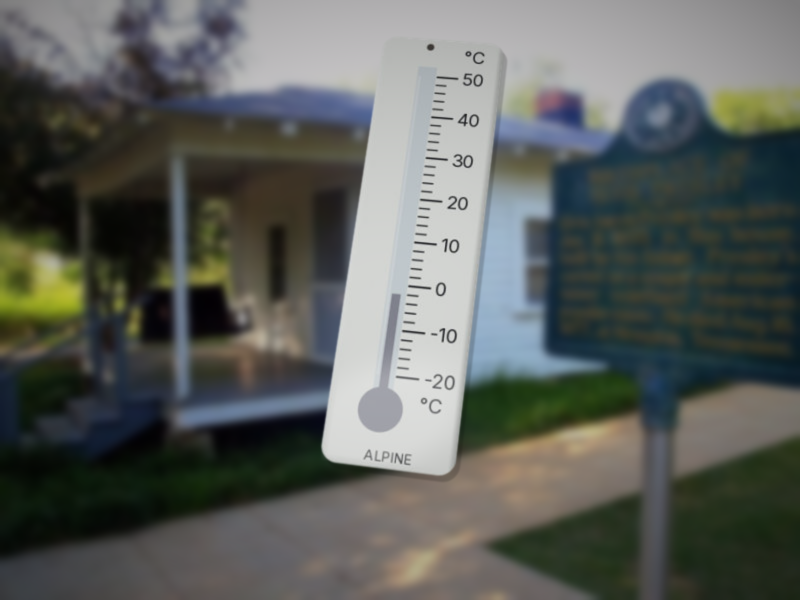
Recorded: -2 °C
